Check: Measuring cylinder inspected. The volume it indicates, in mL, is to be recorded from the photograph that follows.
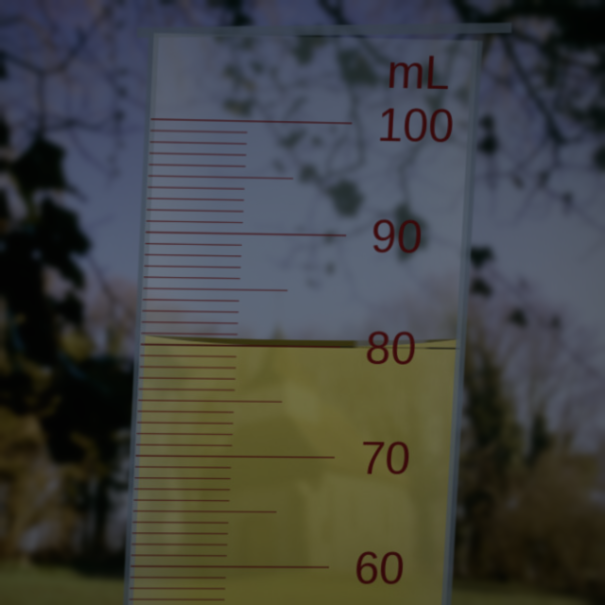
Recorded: 80 mL
